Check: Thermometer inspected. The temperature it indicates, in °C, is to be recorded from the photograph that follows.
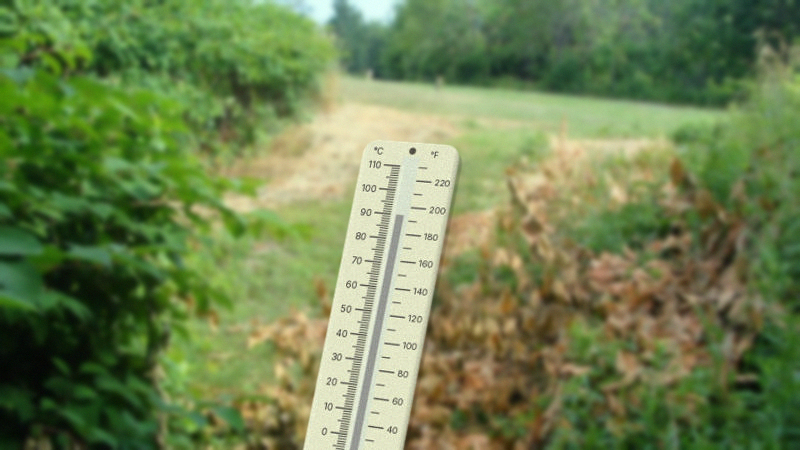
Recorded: 90 °C
